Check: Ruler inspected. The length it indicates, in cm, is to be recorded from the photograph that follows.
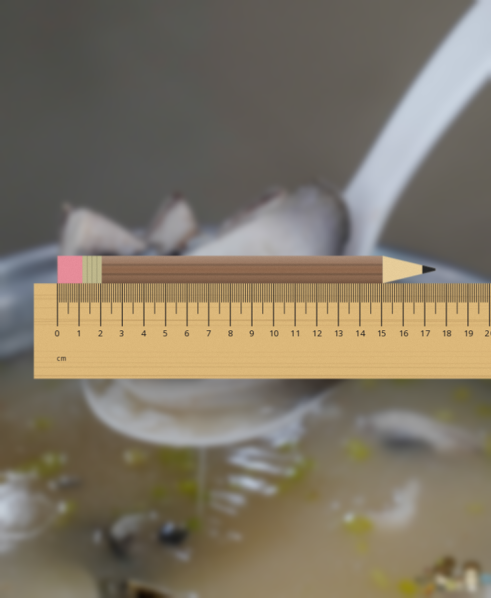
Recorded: 17.5 cm
